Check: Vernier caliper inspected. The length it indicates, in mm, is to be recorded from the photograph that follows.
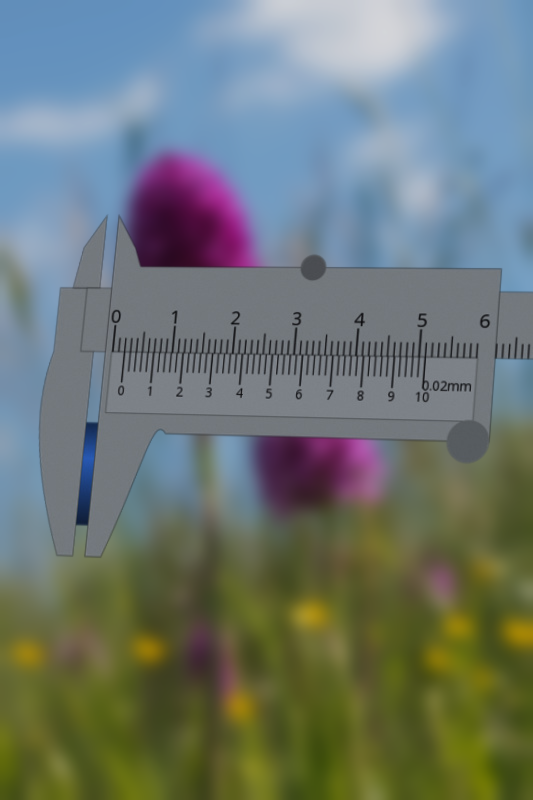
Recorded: 2.0 mm
